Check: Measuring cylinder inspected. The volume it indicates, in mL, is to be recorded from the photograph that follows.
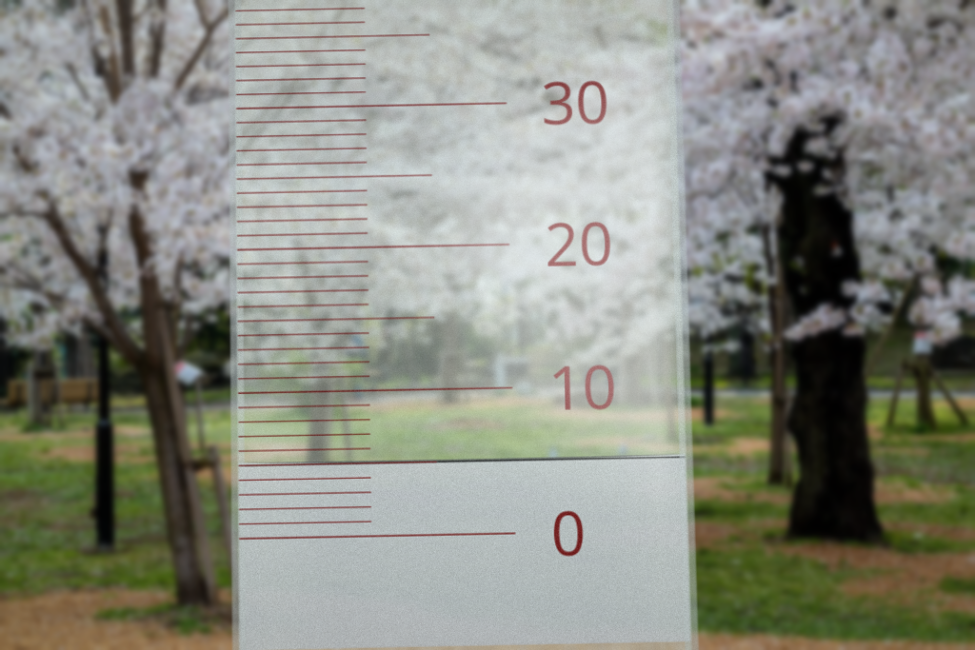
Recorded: 5 mL
